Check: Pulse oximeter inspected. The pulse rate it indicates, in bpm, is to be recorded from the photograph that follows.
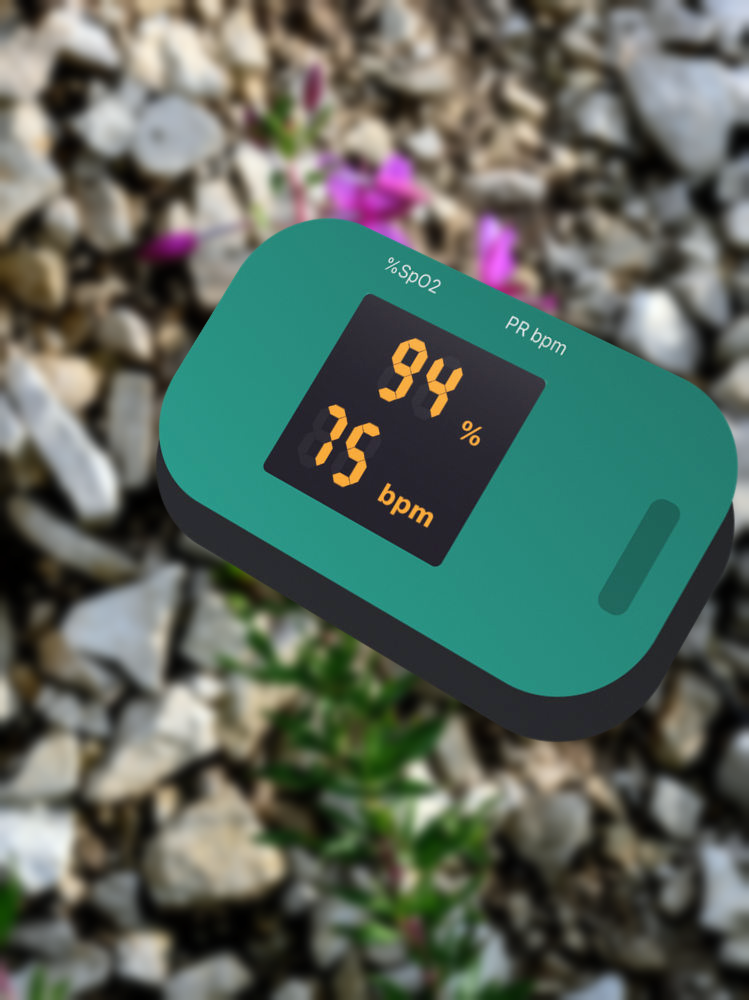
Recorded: 75 bpm
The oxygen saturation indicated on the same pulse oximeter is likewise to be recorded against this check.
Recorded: 94 %
